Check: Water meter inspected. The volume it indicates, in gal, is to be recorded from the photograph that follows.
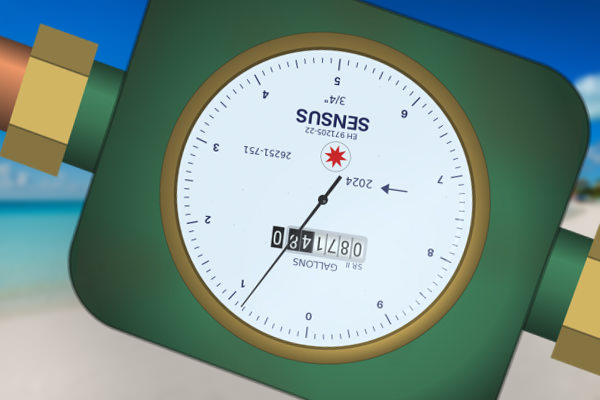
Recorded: 871480.8 gal
